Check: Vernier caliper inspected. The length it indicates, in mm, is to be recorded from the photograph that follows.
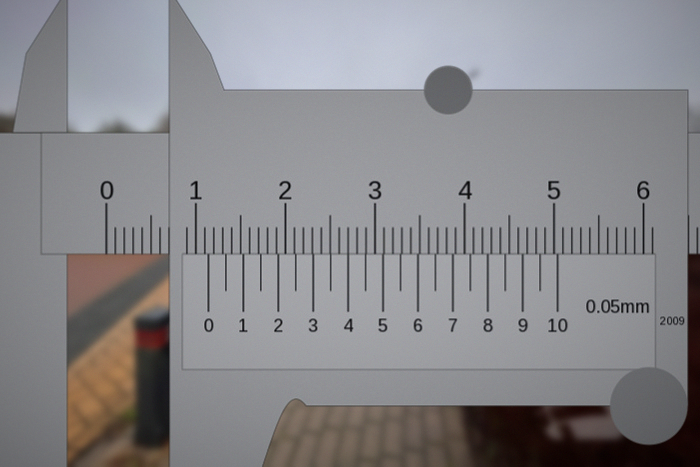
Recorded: 11.4 mm
